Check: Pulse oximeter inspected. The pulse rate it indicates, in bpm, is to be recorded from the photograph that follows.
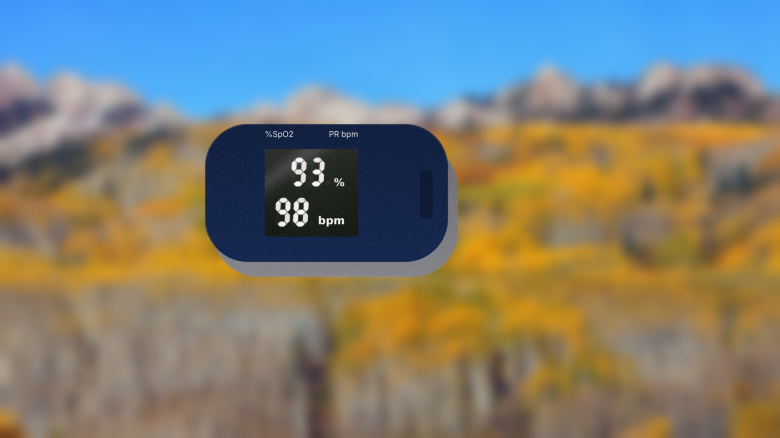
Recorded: 98 bpm
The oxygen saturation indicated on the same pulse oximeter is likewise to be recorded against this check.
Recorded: 93 %
